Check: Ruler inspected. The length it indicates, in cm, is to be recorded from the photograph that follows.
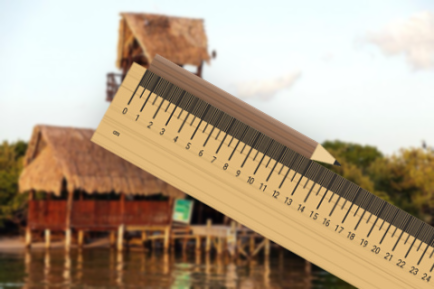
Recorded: 15 cm
